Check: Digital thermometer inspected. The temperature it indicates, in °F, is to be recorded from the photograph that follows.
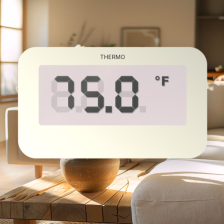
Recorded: 75.0 °F
